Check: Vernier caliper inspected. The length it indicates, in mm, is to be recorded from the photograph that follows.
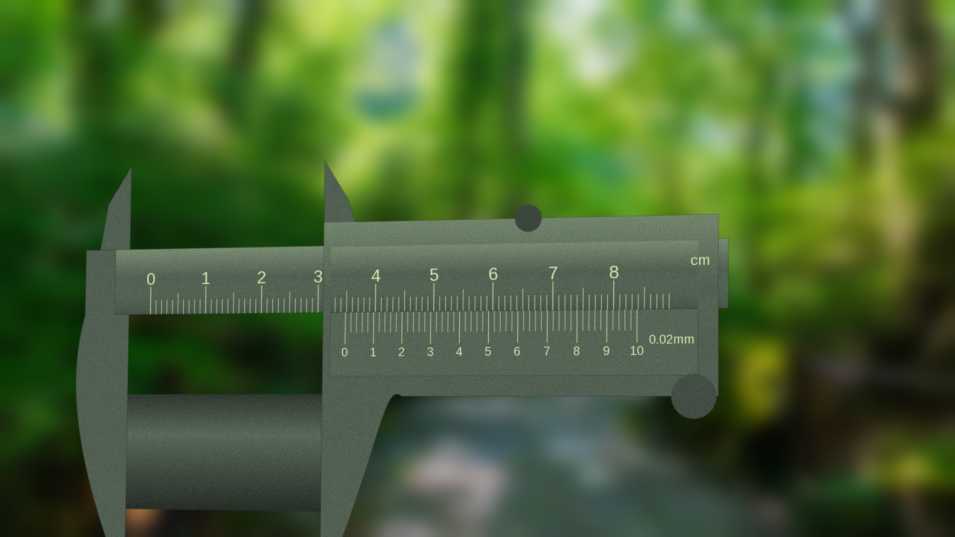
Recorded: 34.8 mm
